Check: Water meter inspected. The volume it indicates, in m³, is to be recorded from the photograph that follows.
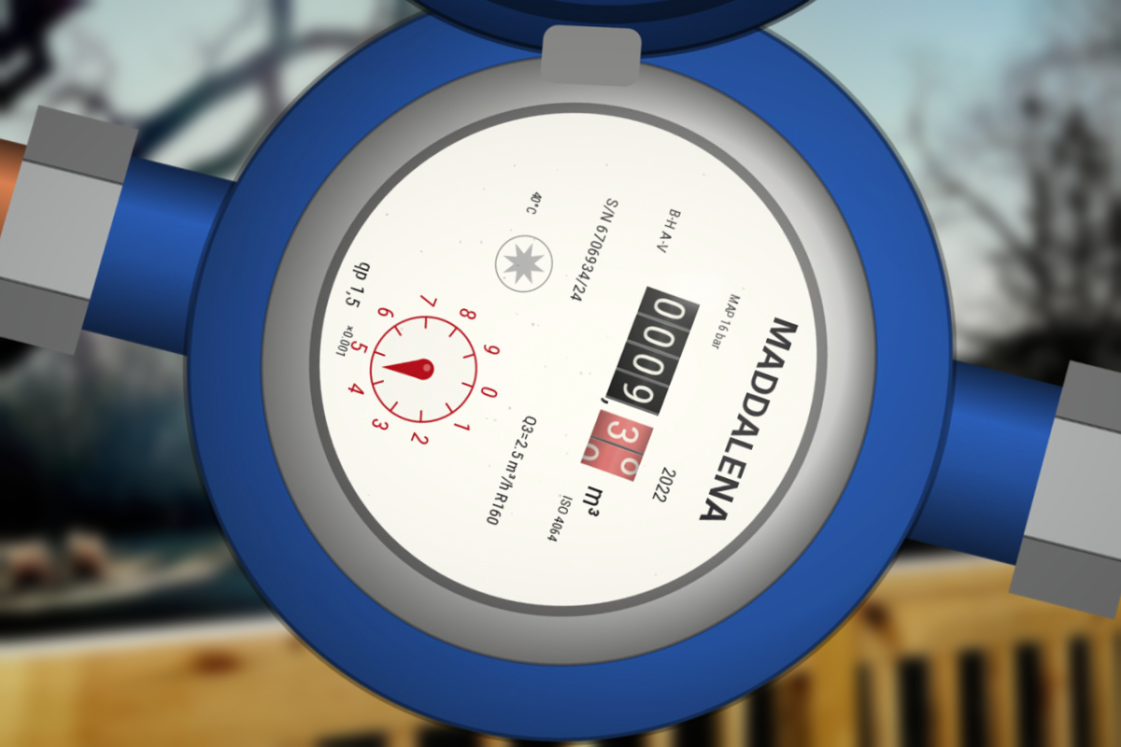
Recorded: 9.384 m³
